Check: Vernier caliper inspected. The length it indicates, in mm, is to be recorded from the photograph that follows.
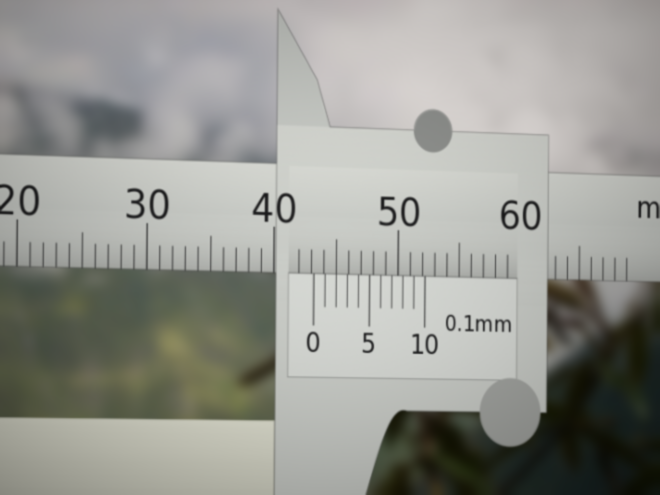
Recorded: 43.2 mm
